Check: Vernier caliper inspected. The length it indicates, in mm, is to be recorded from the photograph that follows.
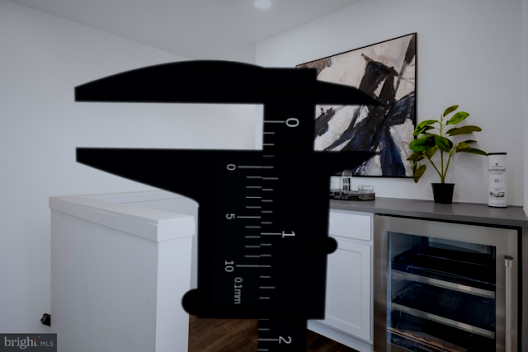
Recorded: 4.0 mm
